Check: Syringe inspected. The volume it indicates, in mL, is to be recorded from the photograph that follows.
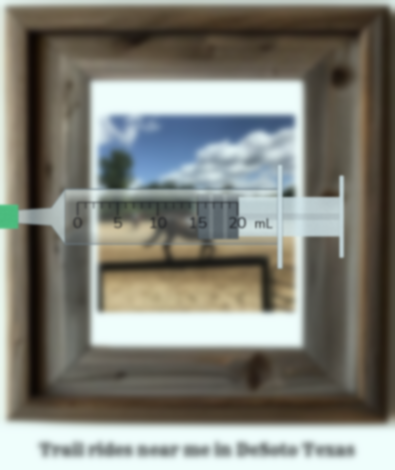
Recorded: 15 mL
